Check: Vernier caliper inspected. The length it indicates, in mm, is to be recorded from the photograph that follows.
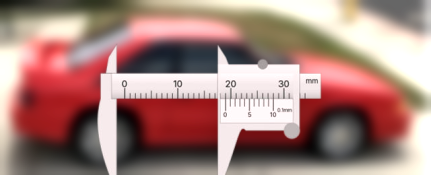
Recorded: 19.0 mm
